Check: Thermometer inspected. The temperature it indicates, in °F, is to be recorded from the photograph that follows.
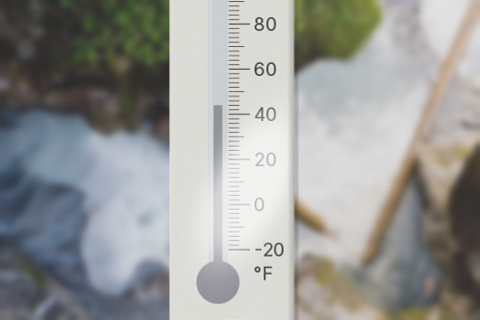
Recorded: 44 °F
